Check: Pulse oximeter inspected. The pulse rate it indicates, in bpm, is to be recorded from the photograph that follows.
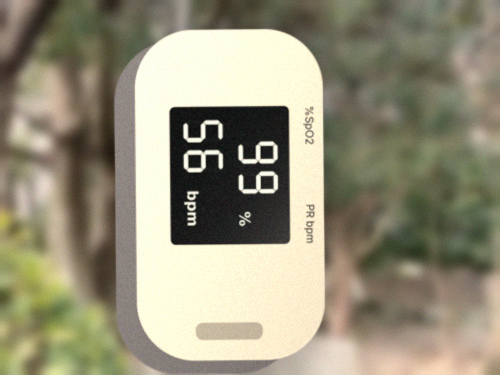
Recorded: 56 bpm
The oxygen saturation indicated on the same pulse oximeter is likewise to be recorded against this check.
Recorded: 99 %
